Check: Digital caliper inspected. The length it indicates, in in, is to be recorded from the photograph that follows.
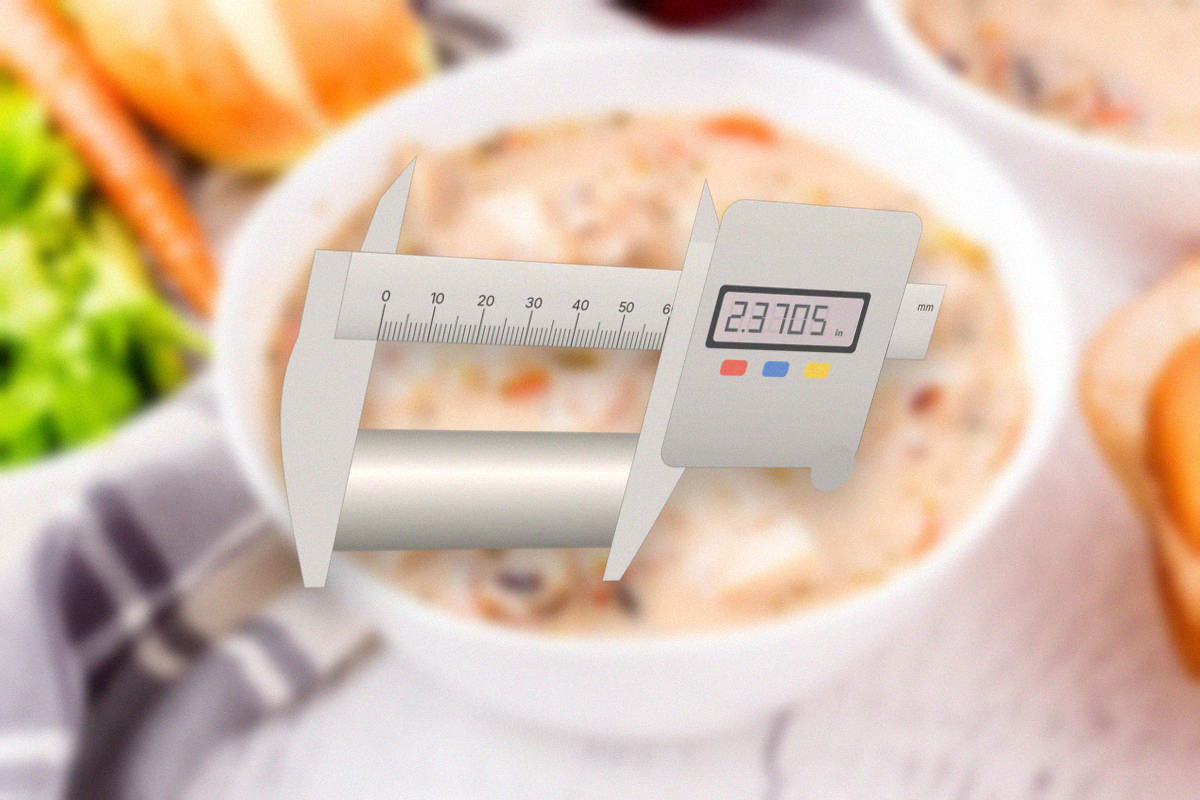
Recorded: 2.3705 in
